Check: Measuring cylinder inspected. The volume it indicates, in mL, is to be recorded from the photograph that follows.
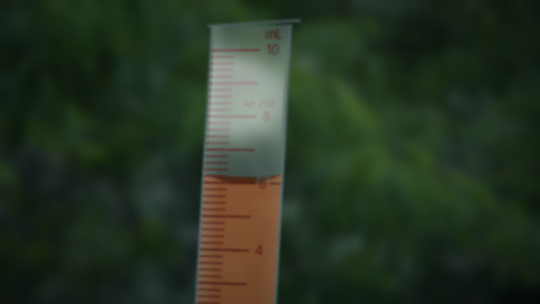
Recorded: 6 mL
